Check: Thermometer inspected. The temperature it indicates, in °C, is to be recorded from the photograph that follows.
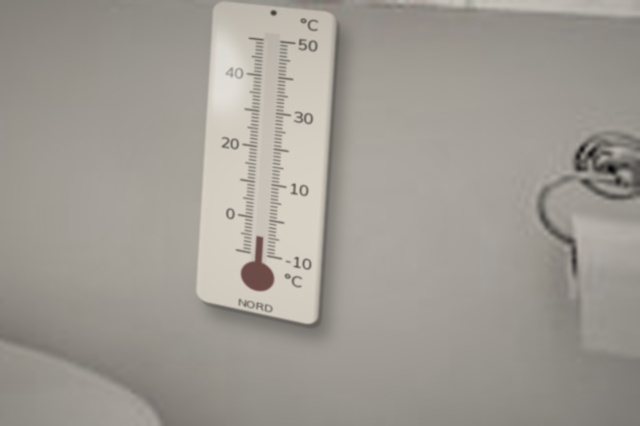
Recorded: -5 °C
